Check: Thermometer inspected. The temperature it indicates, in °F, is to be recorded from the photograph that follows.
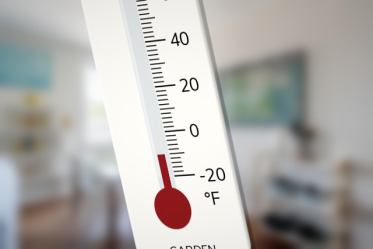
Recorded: -10 °F
